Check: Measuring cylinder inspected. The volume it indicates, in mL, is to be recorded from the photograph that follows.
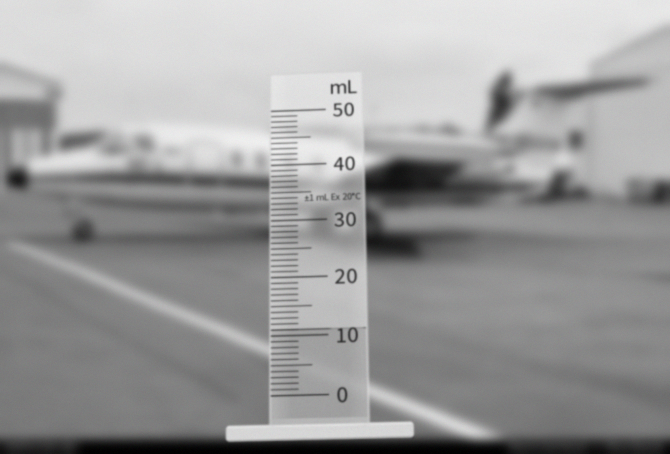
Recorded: 11 mL
